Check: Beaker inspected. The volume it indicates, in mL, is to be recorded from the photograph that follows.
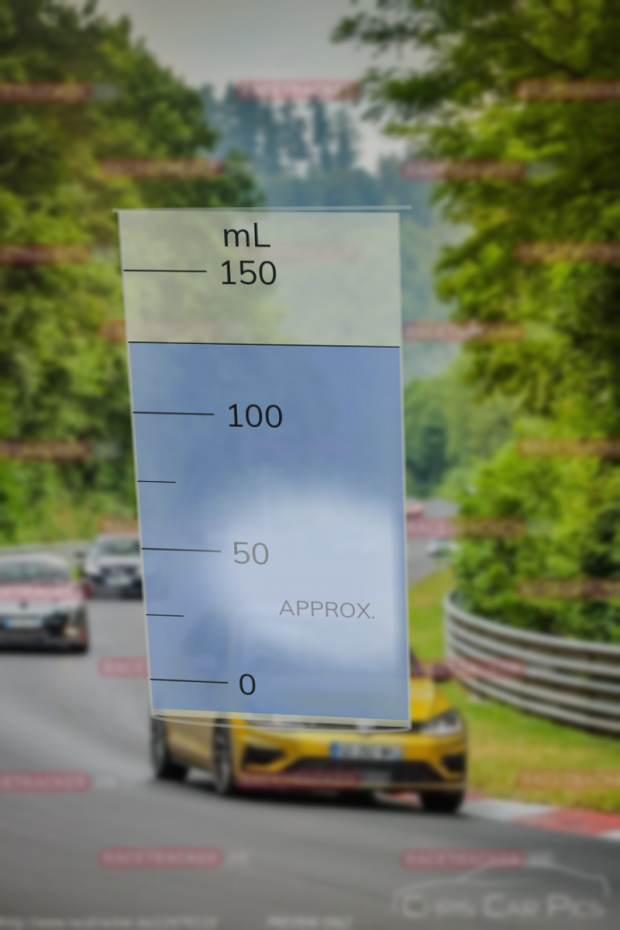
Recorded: 125 mL
